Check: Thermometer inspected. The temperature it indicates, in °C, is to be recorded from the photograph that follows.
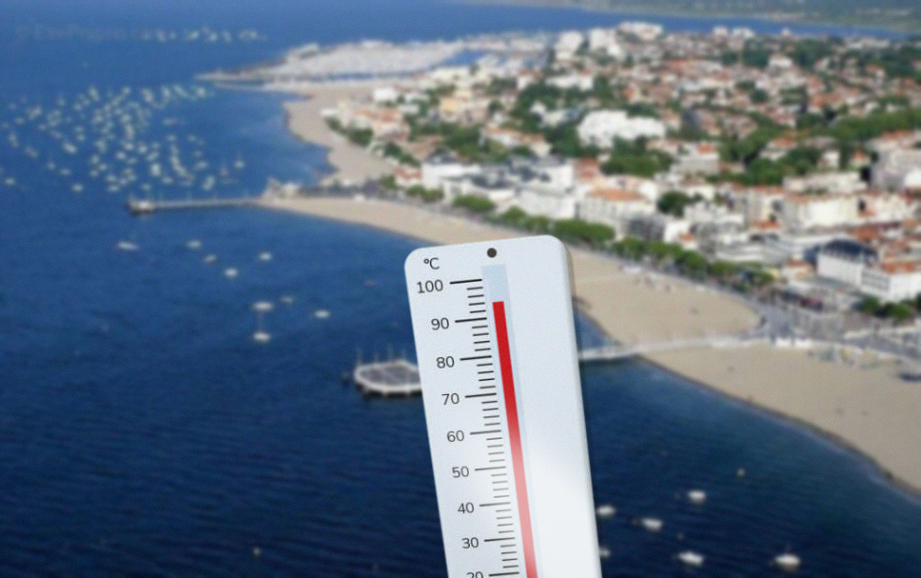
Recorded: 94 °C
